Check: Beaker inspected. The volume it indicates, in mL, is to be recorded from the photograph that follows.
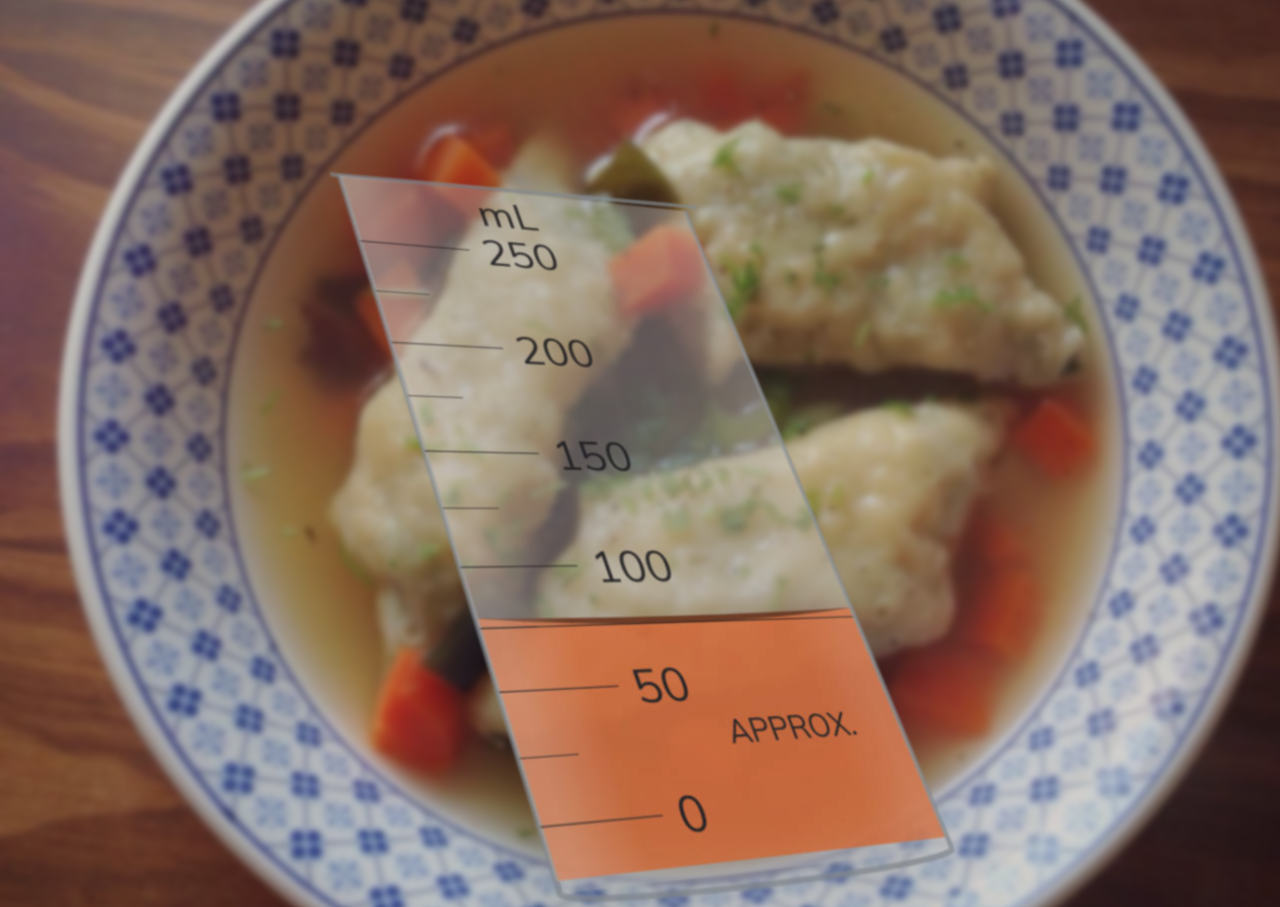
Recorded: 75 mL
